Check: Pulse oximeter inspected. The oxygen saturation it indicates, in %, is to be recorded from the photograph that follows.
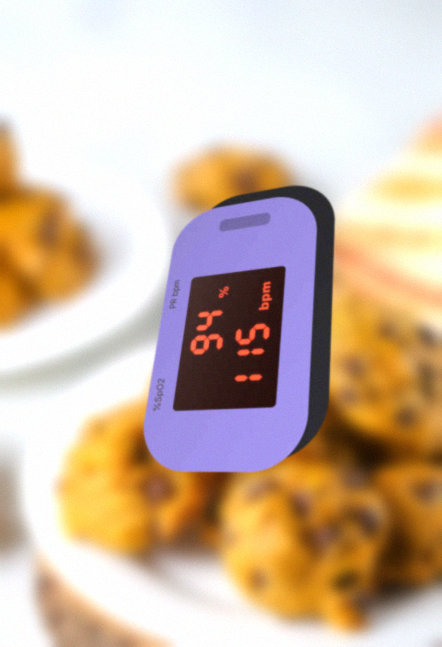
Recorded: 94 %
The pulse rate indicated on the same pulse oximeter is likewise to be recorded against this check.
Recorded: 115 bpm
